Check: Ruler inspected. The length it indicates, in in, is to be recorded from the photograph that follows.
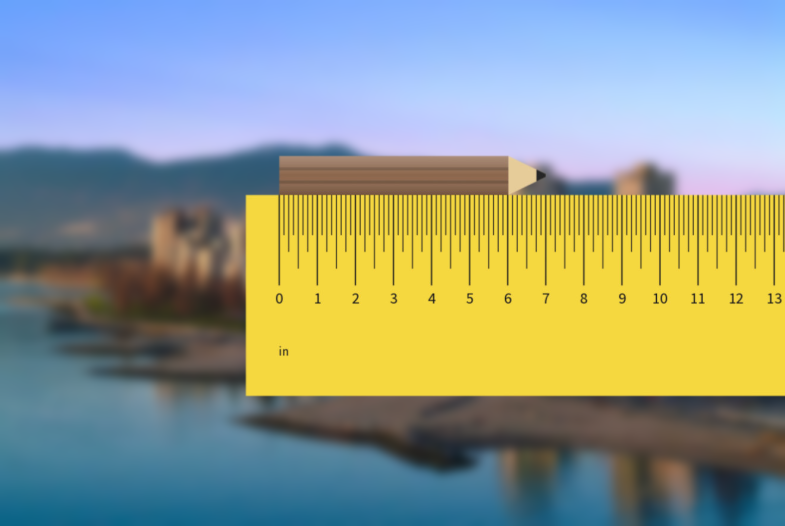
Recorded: 7 in
